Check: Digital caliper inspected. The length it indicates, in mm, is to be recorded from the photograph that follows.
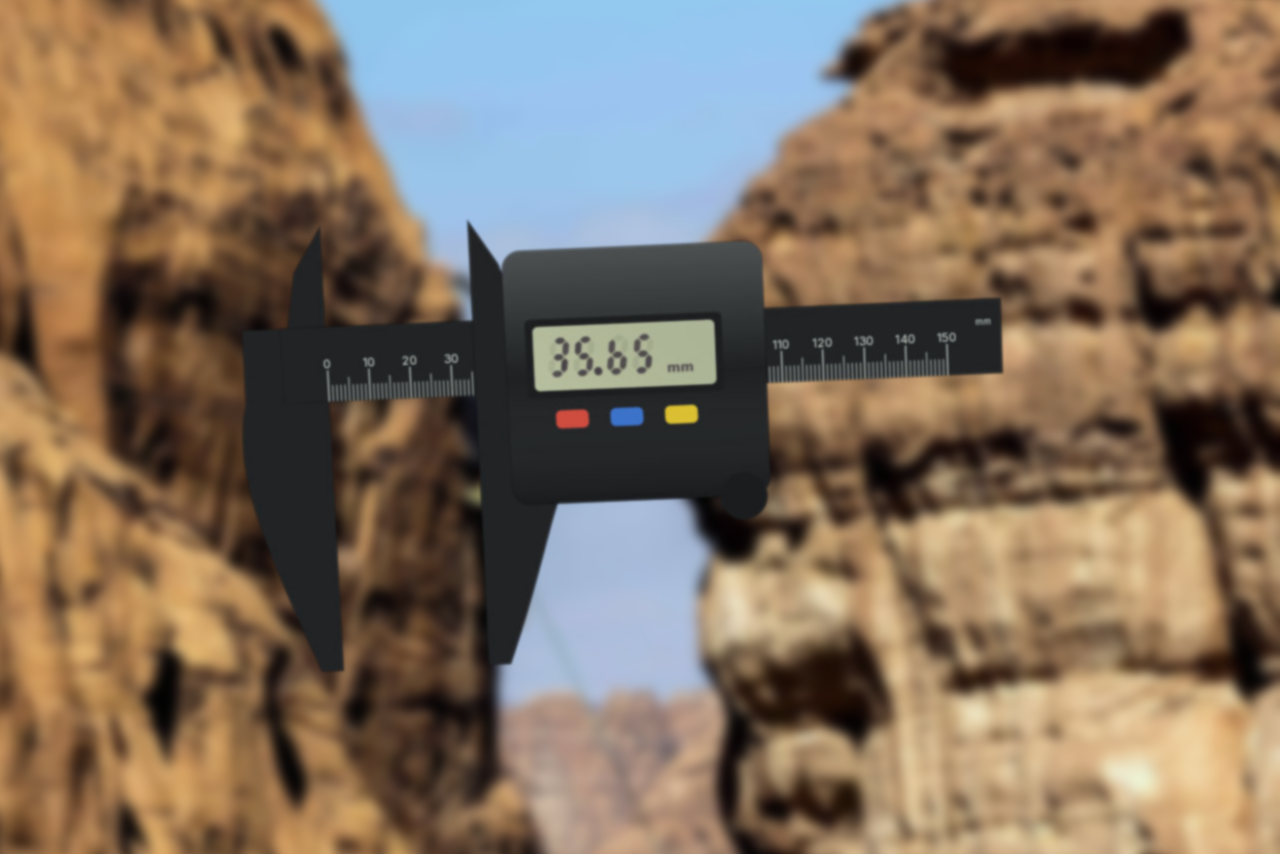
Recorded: 35.65 mm
